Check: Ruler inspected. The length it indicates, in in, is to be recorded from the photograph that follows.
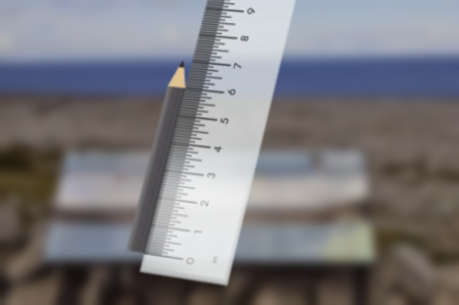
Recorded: 7 in
